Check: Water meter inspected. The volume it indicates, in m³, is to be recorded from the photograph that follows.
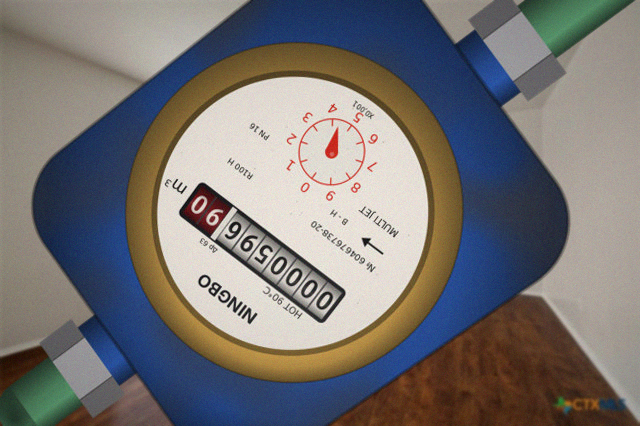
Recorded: 596.904 m³
